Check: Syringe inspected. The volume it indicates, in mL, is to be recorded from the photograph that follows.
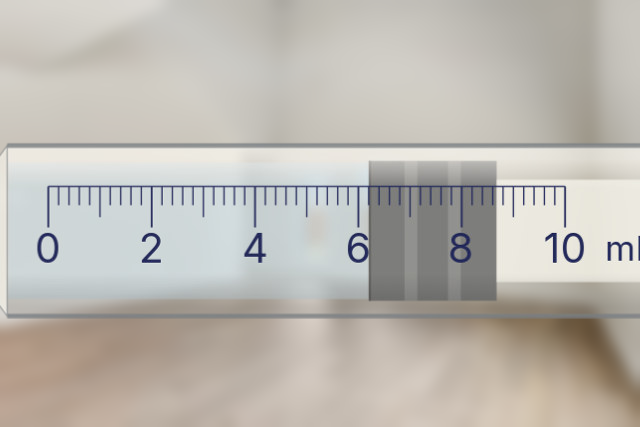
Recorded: 6.2 mL
